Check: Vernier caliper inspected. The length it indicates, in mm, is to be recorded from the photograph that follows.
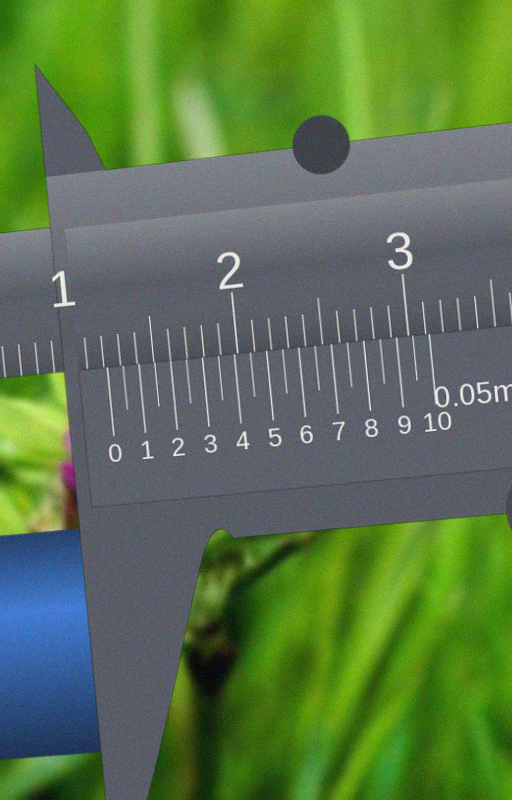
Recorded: 12.2 mm
